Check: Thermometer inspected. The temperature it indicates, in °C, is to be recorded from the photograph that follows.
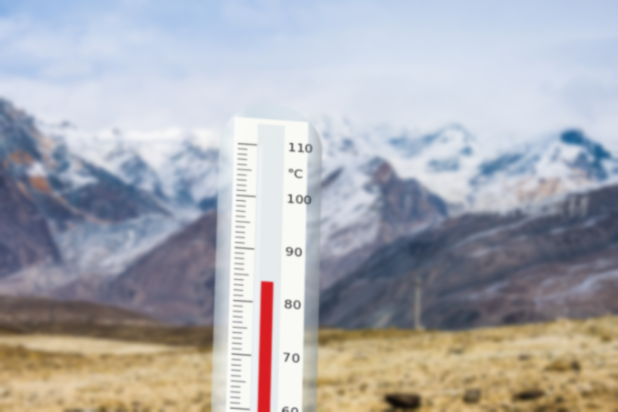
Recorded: 84 °C
